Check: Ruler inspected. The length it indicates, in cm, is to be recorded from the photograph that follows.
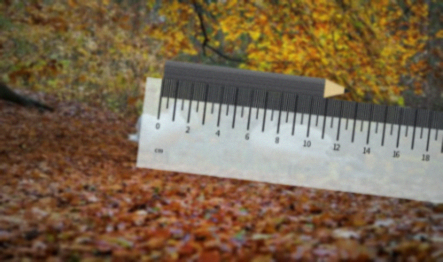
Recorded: 12.5 cm
